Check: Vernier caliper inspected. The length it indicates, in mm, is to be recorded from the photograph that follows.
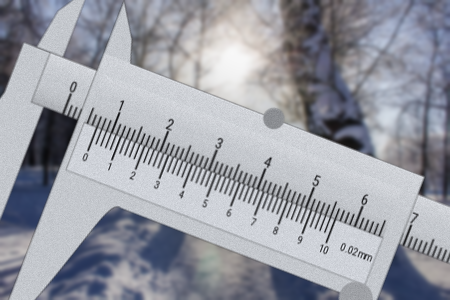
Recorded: 7.0 mm
